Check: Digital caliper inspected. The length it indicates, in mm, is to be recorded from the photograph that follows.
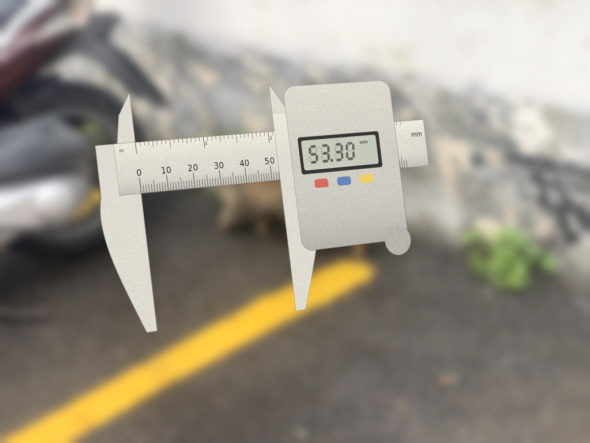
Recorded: 53.30 mm
